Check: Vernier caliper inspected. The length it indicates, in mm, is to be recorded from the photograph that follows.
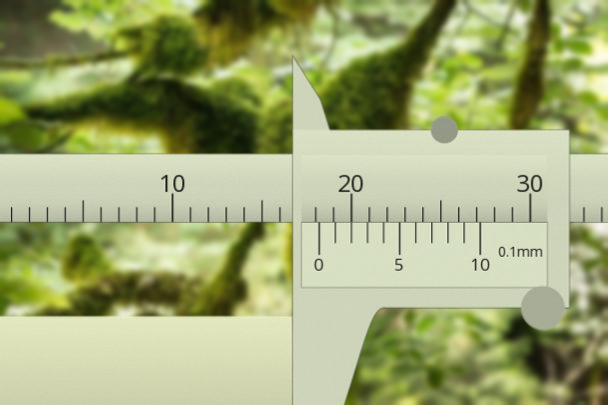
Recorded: 18.2 mm
